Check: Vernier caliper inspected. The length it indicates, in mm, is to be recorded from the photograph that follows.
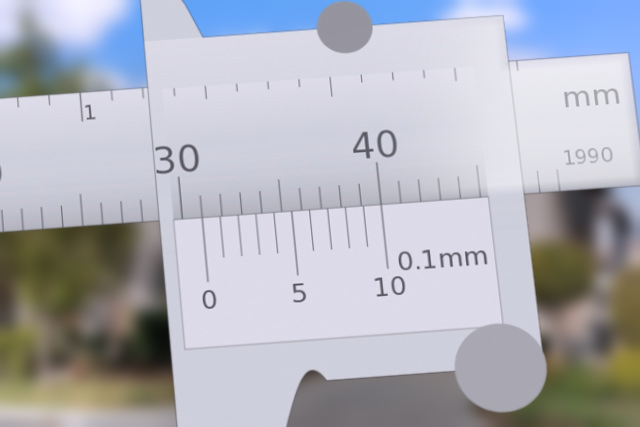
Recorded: 31.0 mm
